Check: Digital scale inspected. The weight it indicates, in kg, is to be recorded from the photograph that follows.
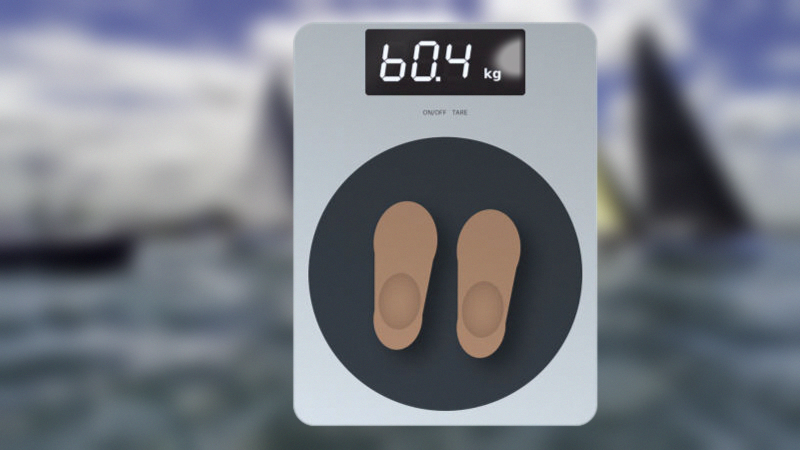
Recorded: 60.4 kg
